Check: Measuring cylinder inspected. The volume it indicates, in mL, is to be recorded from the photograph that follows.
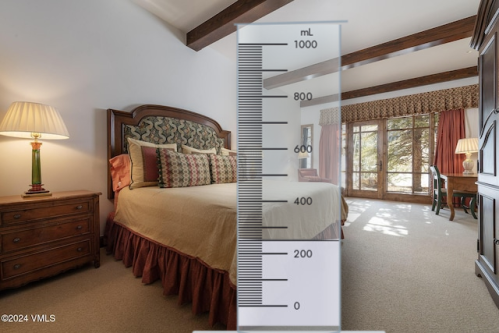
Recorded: 250 mL
